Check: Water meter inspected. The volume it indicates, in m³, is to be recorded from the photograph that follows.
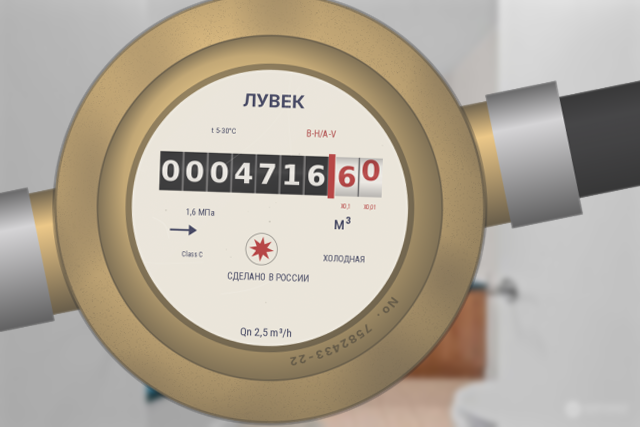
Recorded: 4716.60 m³
